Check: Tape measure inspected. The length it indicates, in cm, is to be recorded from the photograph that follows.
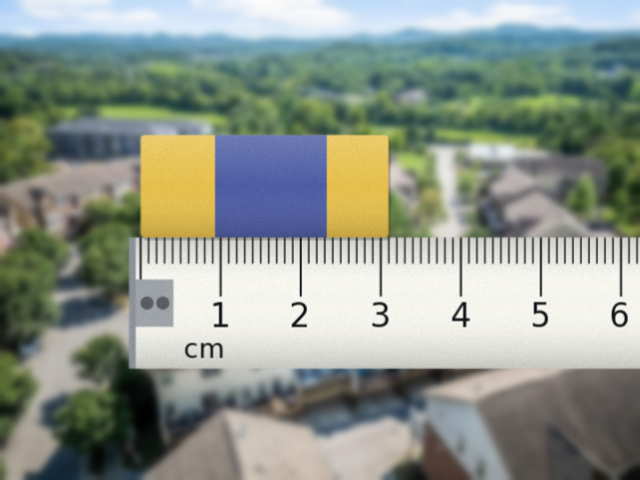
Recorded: 3.1 cm
